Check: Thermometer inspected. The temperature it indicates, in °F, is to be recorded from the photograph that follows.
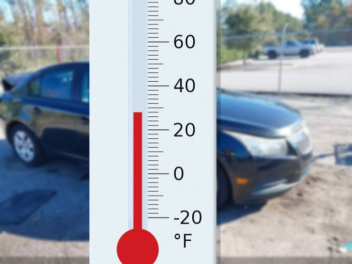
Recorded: 28 °F
